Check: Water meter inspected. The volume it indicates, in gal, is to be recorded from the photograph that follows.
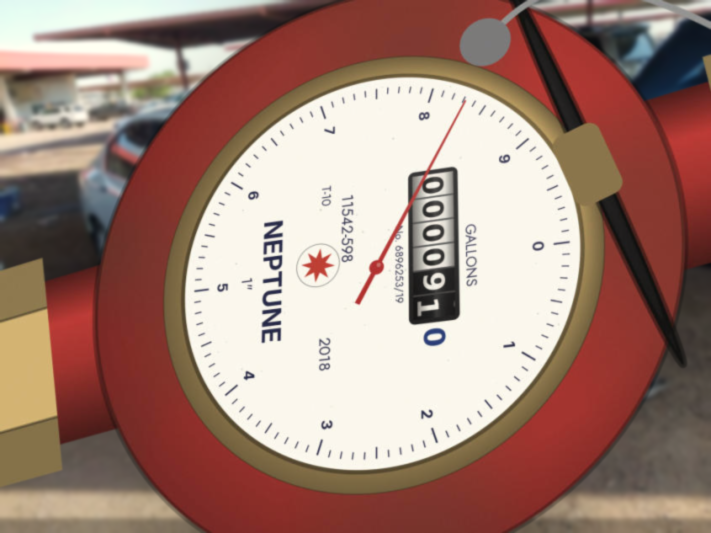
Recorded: 908.3 gal
